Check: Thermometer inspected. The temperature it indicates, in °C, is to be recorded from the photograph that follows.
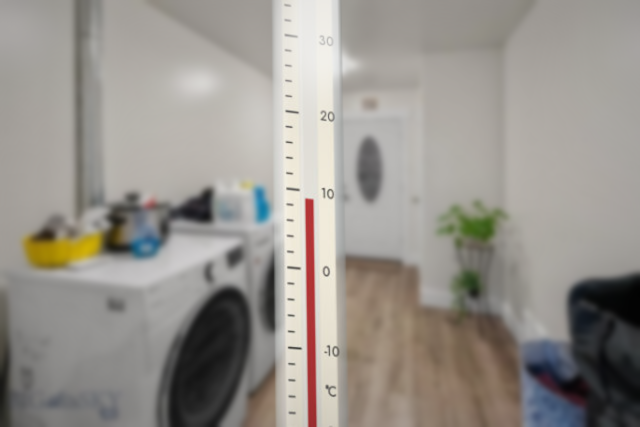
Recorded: 9 °C
